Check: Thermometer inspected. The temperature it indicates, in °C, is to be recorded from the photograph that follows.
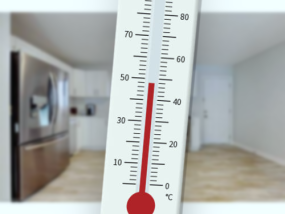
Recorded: 48 °C
